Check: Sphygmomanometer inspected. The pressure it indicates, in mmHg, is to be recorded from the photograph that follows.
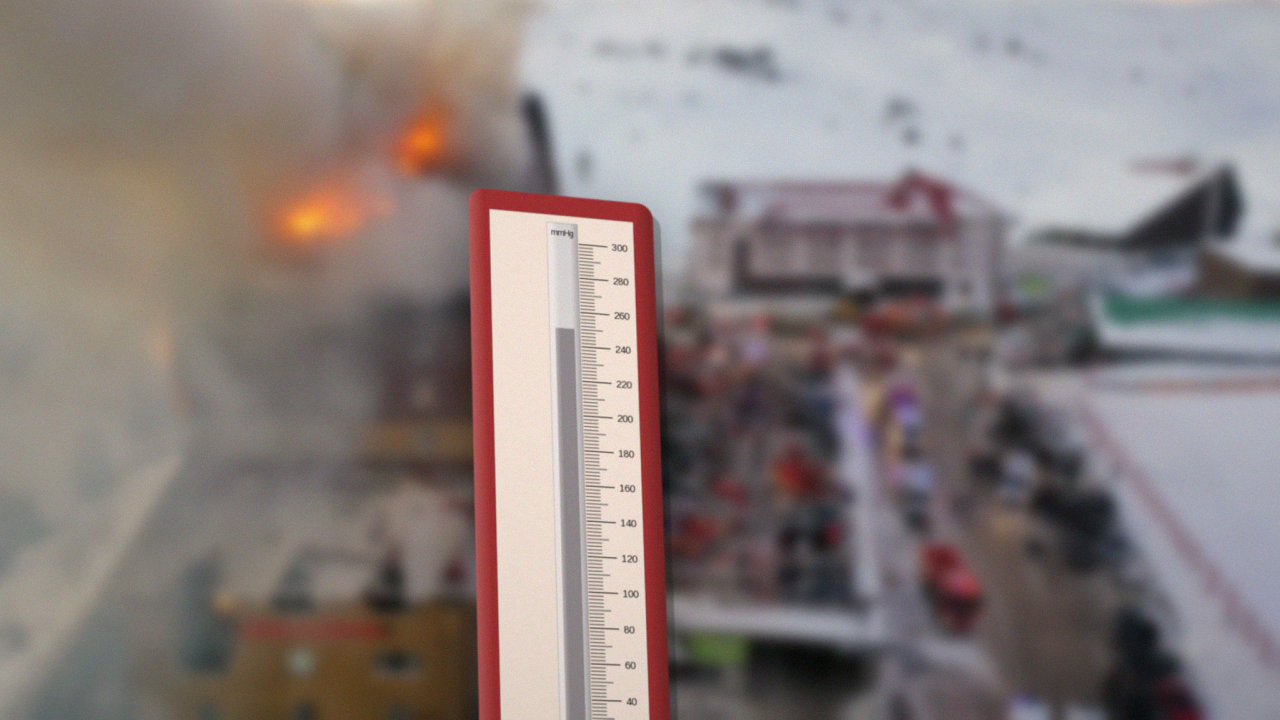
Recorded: 250 mmHg
